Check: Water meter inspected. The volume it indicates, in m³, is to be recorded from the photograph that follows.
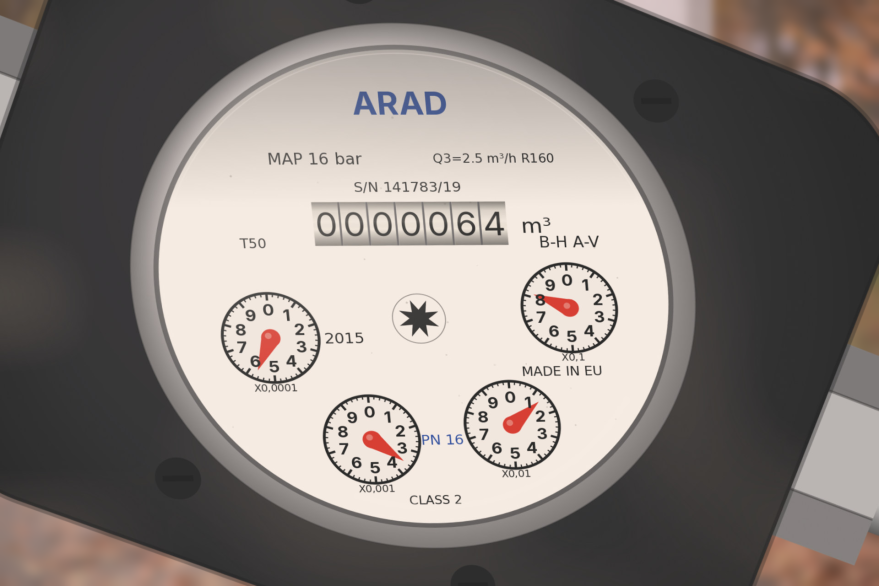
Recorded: 64.8135 m³
